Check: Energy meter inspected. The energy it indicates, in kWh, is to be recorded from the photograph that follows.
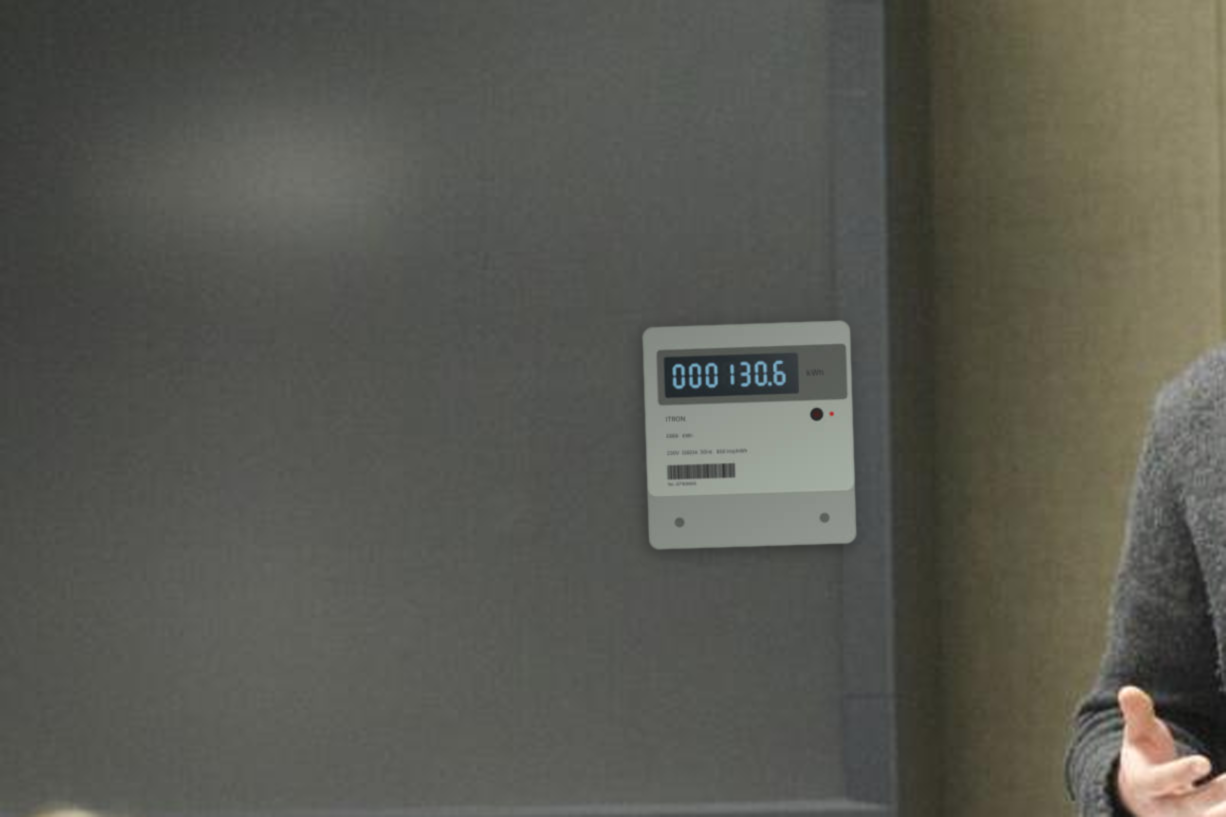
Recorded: 130.6 kWh
